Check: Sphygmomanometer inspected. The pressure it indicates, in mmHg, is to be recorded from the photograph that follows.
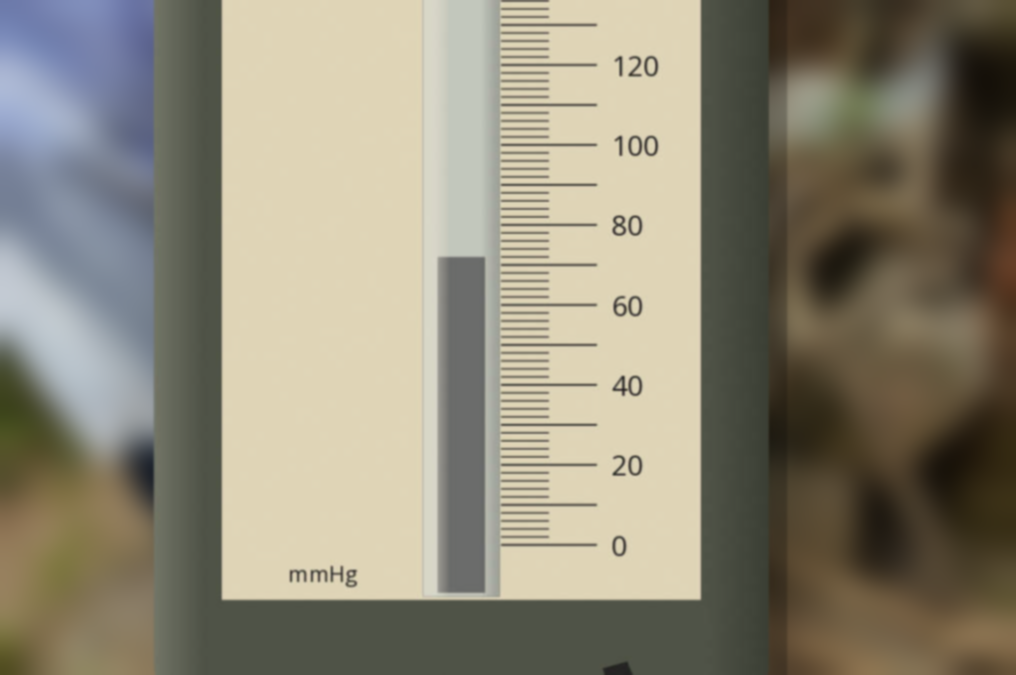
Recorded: 72 mmHg
